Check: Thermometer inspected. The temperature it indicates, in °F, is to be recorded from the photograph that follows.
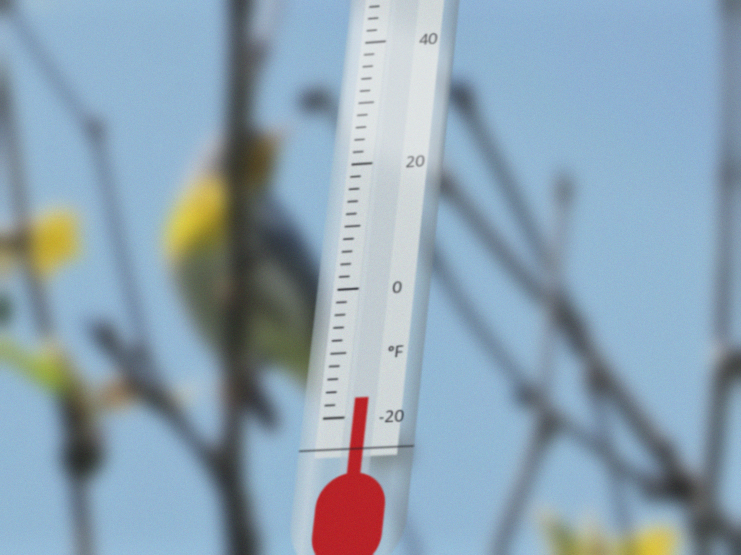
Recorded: -17 °F
